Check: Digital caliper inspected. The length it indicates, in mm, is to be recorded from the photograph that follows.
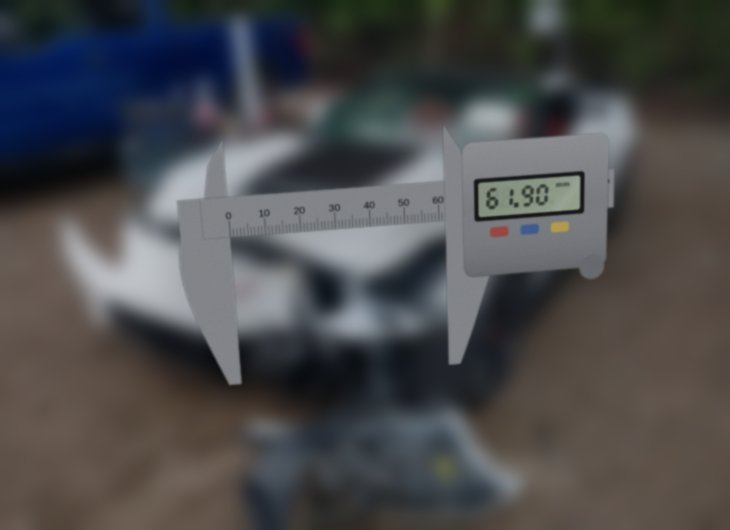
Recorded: 61.90 mm
